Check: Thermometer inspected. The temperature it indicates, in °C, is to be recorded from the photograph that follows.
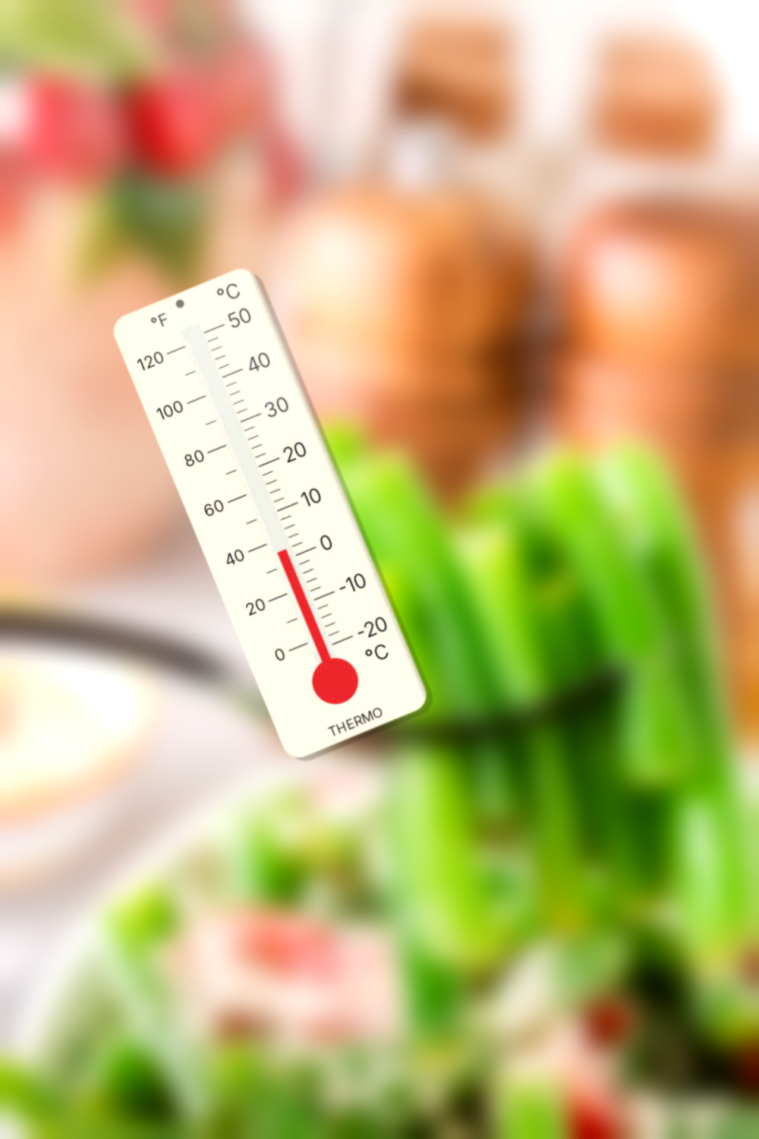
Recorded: 2 °C
